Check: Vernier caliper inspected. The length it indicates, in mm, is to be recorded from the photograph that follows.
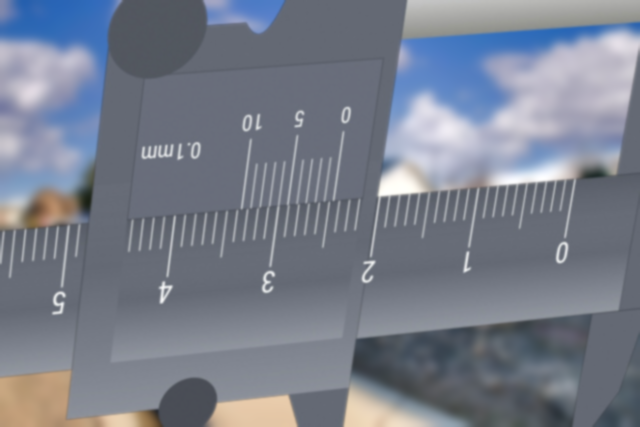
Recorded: 24.6 mm
